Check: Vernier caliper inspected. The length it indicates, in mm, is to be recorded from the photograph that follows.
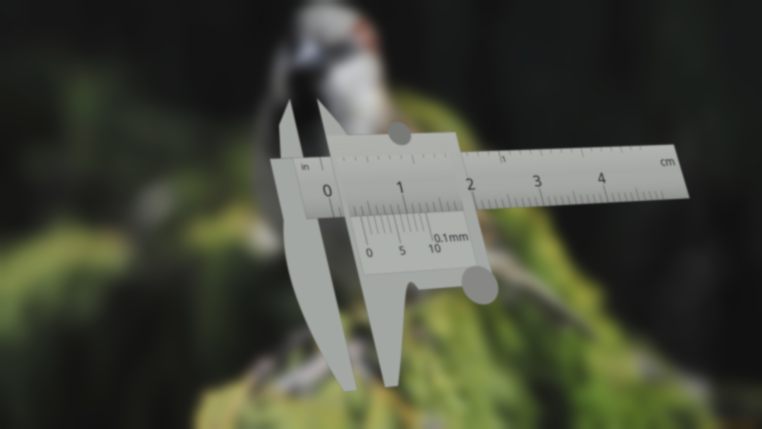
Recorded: 3.6 mm
